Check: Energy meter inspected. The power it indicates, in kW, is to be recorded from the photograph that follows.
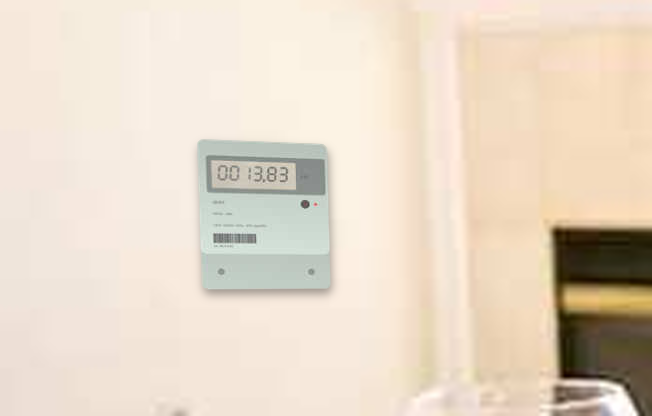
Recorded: 13.83 kW
